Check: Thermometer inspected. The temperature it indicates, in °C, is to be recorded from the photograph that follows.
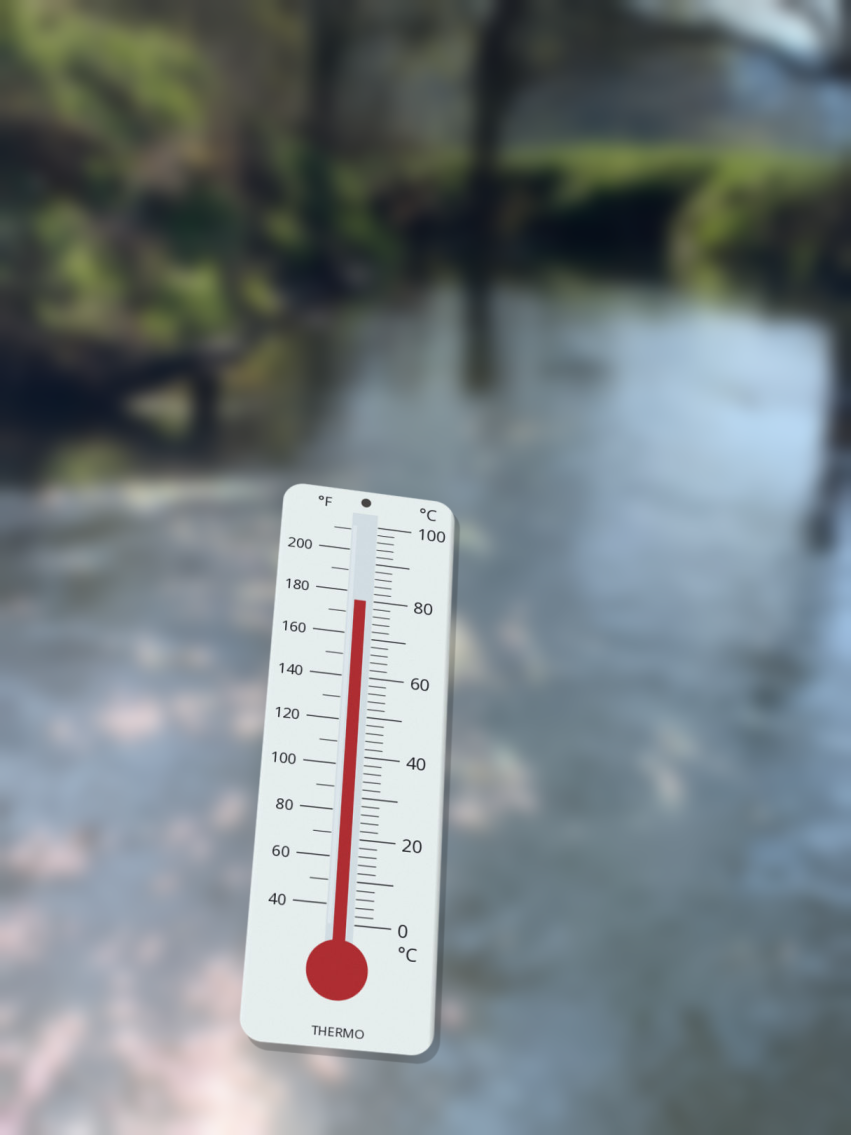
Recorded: 80 °C
